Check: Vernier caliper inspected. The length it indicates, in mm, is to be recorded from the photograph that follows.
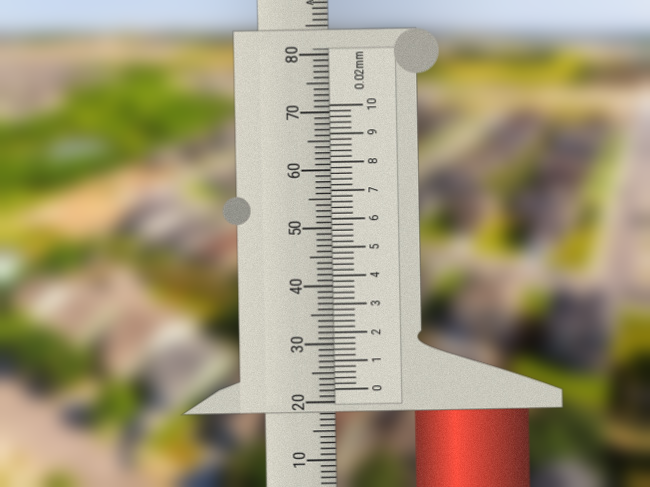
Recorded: 22.2 mm
